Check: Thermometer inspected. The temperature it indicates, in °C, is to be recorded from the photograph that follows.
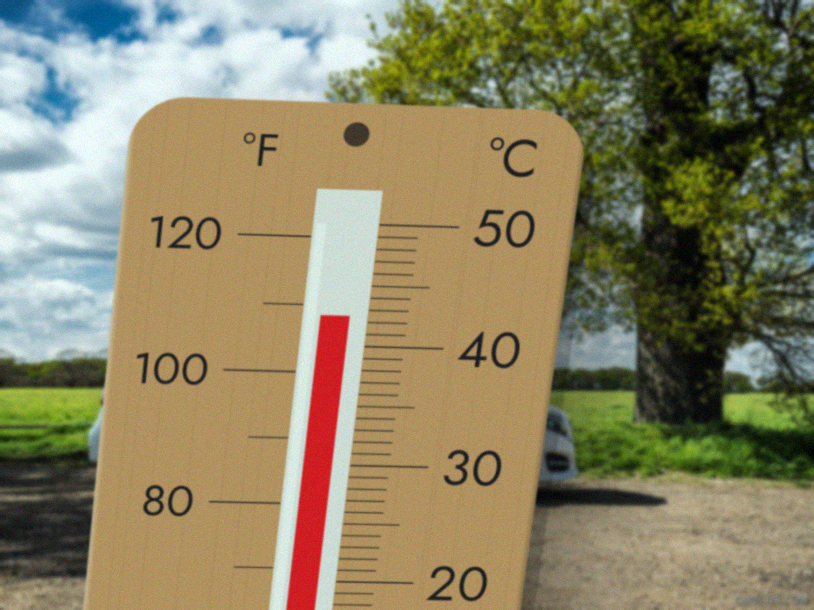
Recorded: 42.5 °C
